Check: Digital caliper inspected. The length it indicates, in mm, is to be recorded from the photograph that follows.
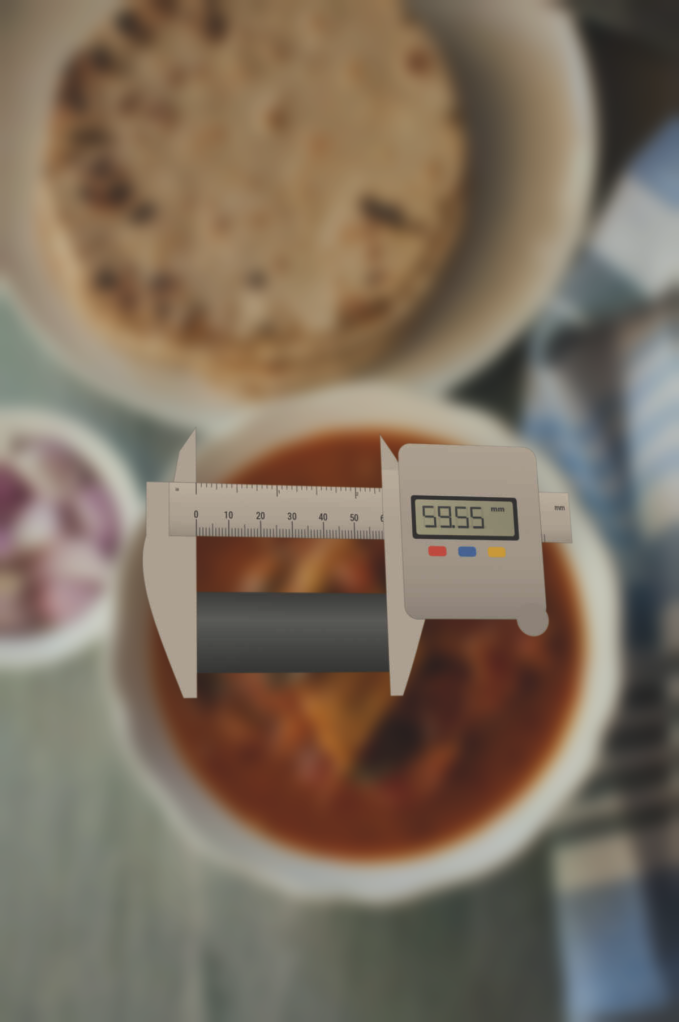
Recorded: 59.55 mm
